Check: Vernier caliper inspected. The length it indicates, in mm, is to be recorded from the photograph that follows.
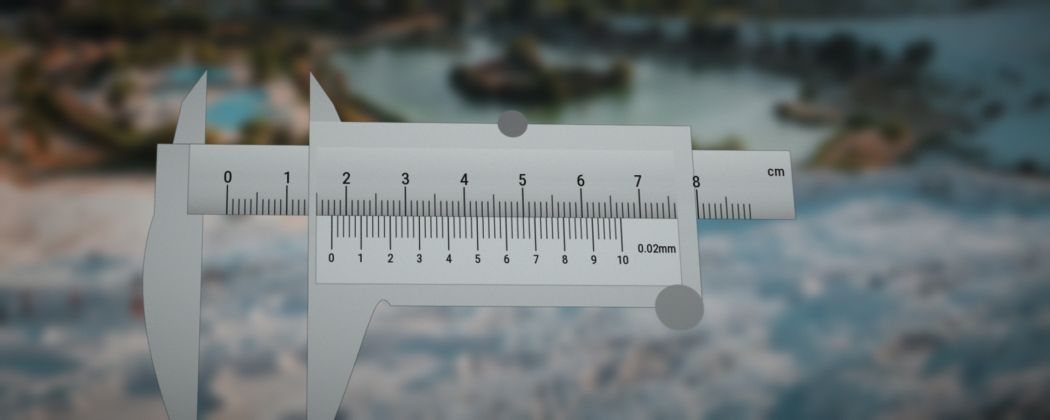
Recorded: 17.6 mm
